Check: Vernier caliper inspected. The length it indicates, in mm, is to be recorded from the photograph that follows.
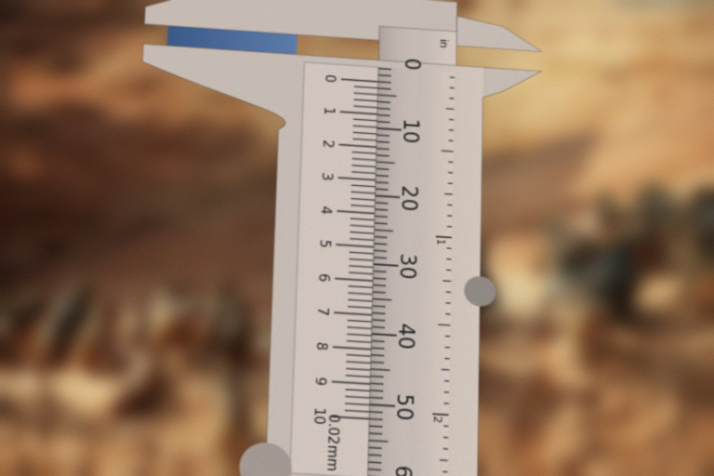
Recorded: 3.0 mm
